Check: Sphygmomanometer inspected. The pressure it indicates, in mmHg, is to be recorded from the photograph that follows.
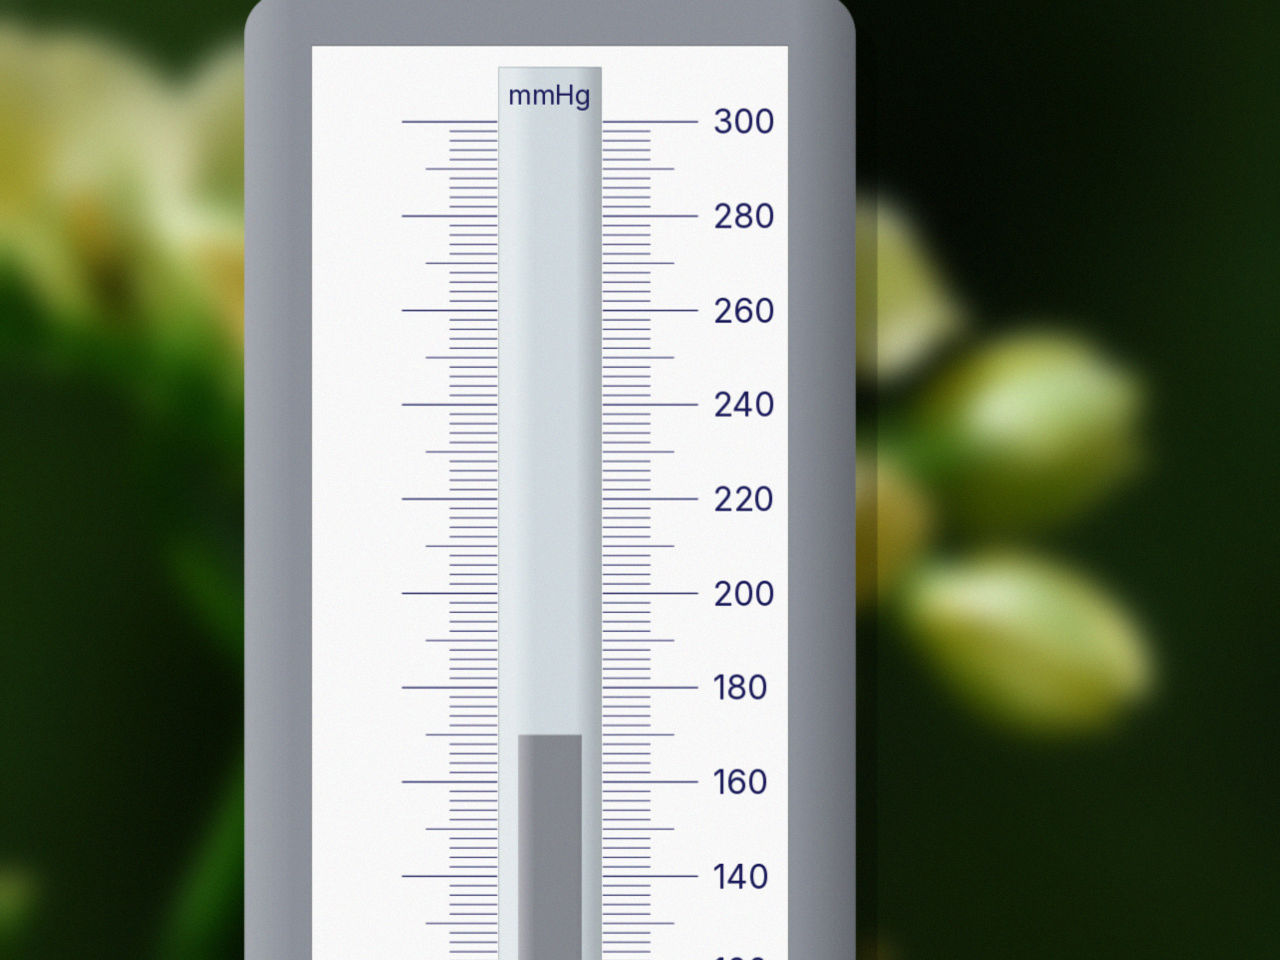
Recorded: 170 mmHg
